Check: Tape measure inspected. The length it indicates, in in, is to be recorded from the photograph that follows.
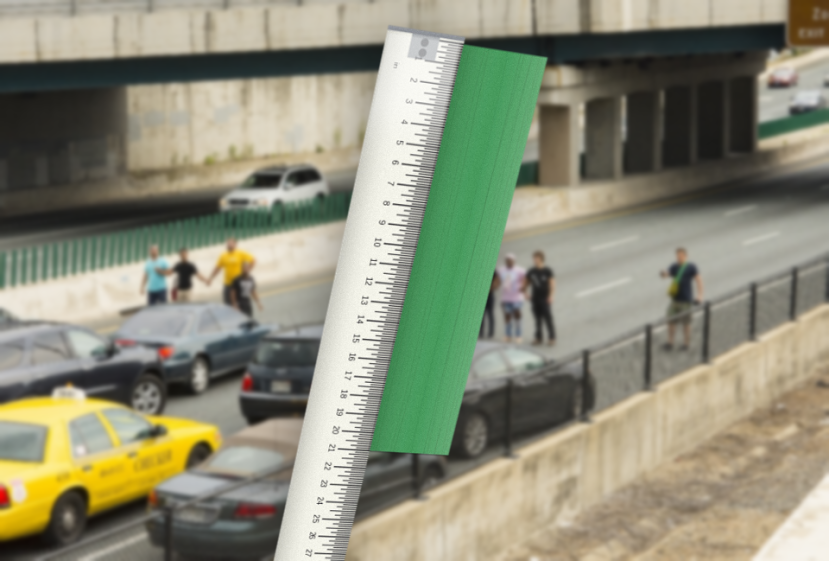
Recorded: 21 in
